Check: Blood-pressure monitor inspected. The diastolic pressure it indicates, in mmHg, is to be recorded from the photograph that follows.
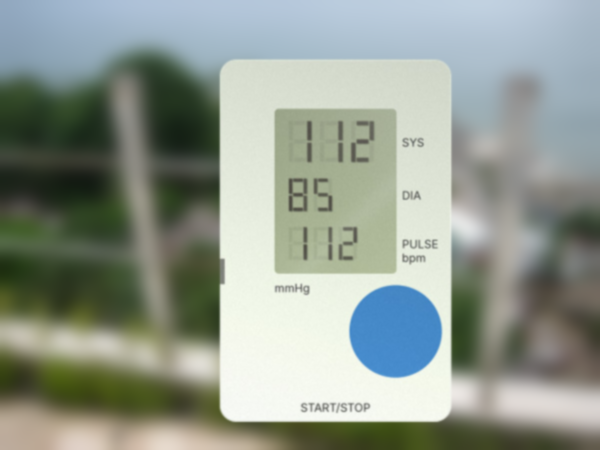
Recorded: 85 mmHg
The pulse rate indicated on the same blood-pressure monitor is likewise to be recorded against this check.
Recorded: 112 bpm
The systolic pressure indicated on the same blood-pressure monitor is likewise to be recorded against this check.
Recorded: 112 mmHg
